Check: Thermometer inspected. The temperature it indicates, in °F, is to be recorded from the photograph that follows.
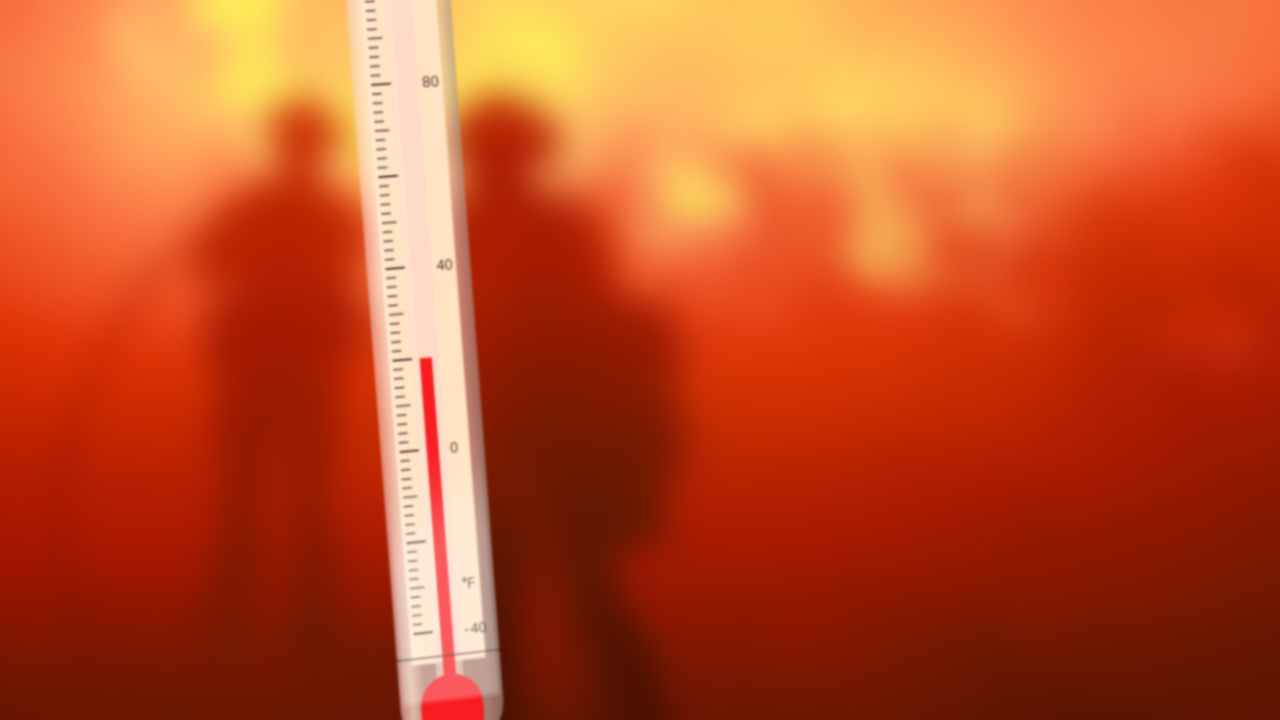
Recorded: 20 °F
